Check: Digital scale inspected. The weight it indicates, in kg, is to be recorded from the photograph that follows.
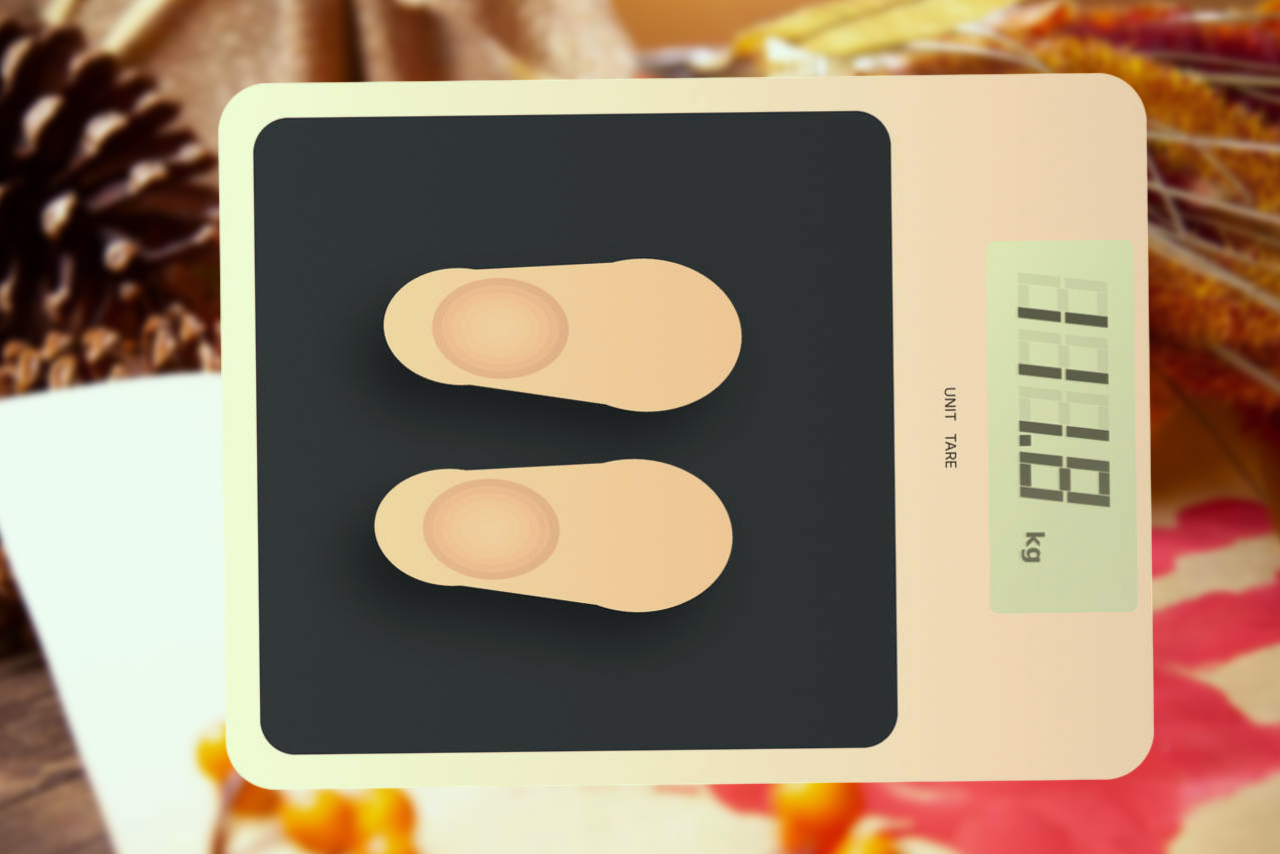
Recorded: 111.8 kg
